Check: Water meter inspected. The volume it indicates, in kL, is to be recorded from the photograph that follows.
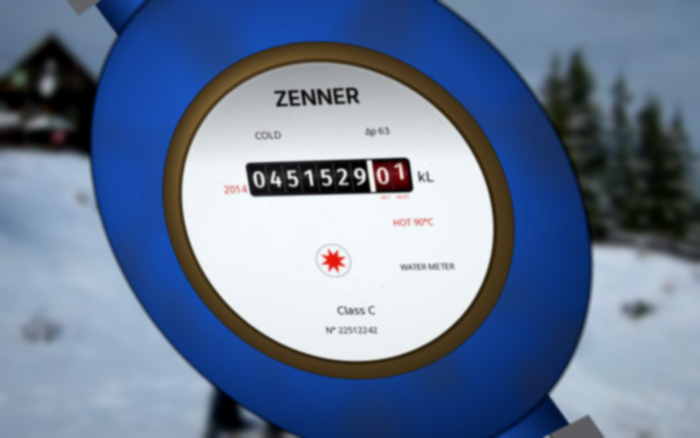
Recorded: 451529.01 kL
